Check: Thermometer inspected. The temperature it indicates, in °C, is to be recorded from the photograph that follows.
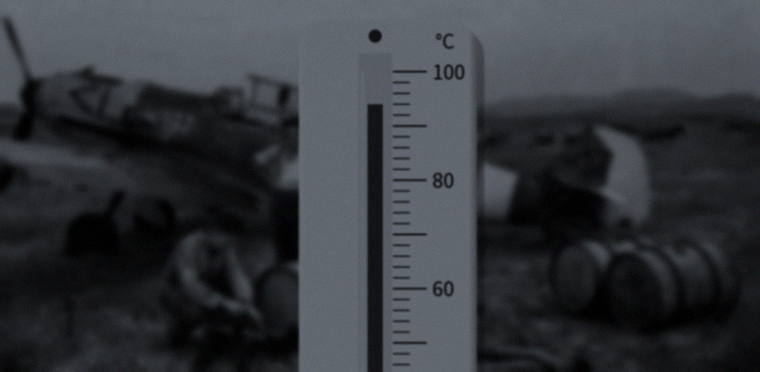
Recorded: 94 °C
